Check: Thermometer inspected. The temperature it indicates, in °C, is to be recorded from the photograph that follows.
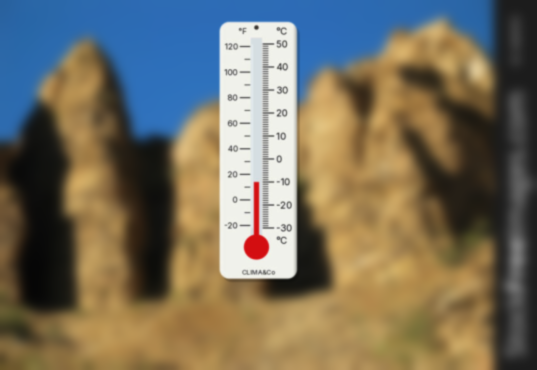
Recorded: -10 °C
